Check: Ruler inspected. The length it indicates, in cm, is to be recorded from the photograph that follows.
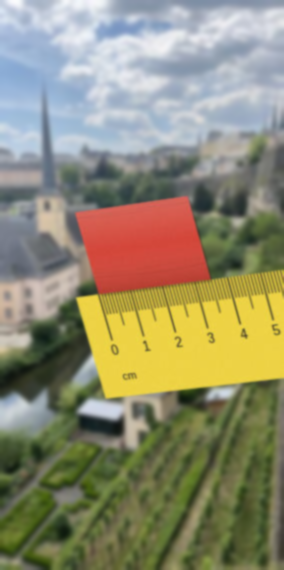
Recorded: 3.5 cm
